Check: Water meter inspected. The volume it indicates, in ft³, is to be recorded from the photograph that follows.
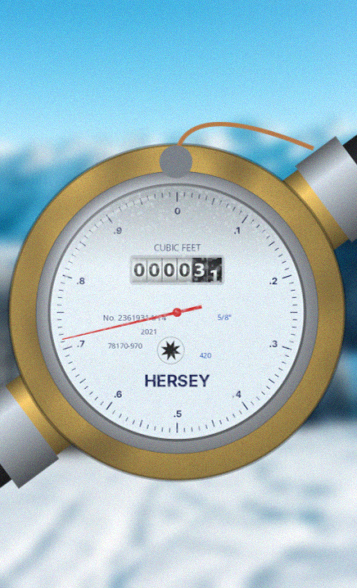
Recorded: 30.71 ft³
